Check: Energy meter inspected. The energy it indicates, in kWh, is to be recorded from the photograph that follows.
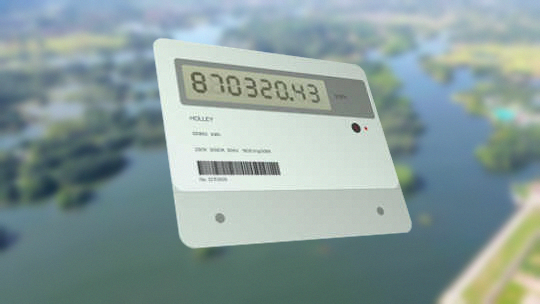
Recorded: 870320.43 kWh
